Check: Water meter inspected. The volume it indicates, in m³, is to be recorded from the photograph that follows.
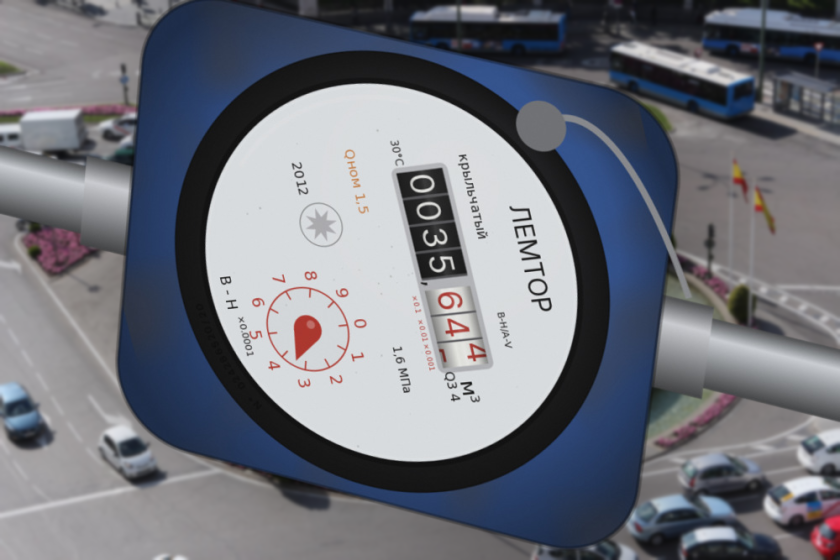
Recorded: 35.6443 m³
